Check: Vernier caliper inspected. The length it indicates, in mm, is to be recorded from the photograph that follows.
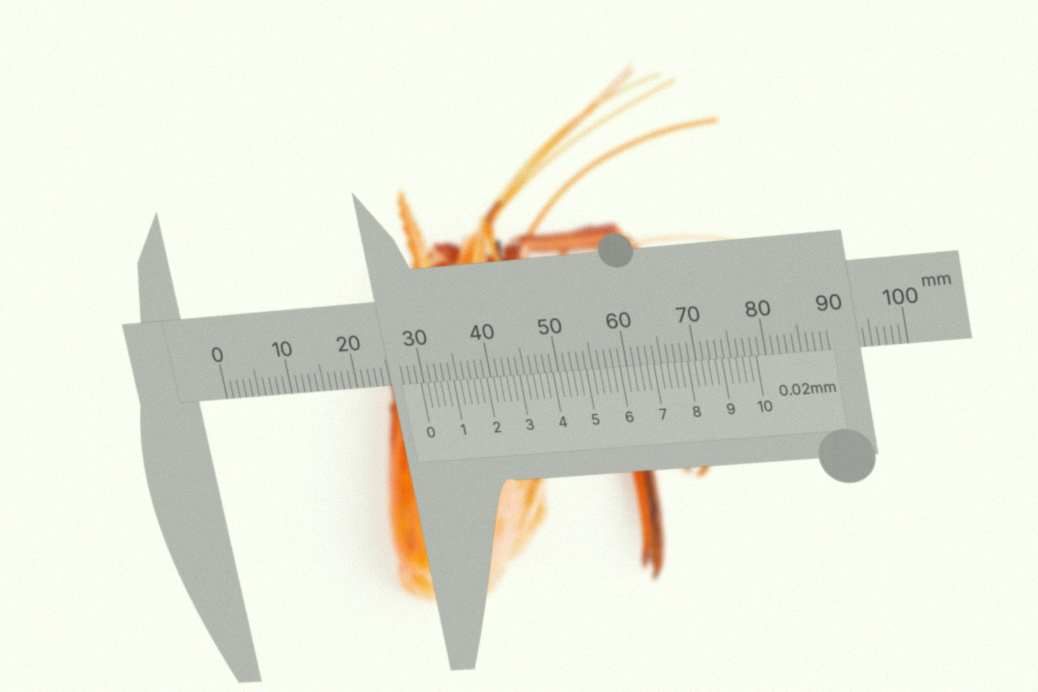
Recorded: 29.6 mm
